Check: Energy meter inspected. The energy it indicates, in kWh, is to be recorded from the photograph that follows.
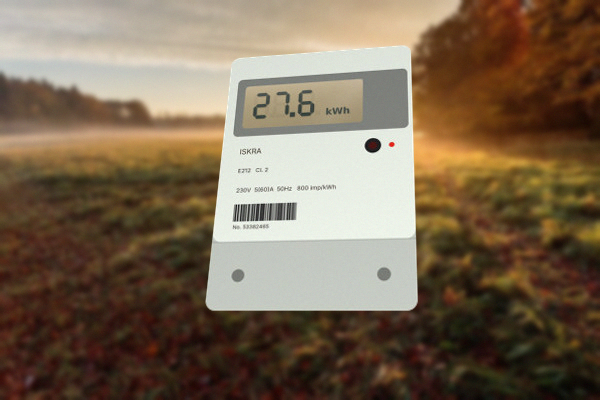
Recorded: 27.6 kWh
